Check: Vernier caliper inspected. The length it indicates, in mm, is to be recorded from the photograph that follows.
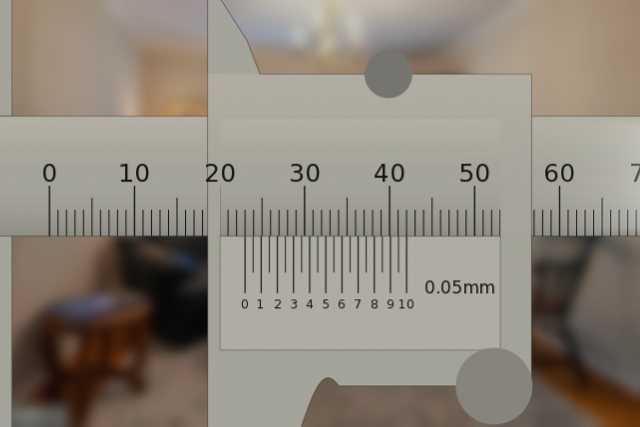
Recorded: 23.0 mm
